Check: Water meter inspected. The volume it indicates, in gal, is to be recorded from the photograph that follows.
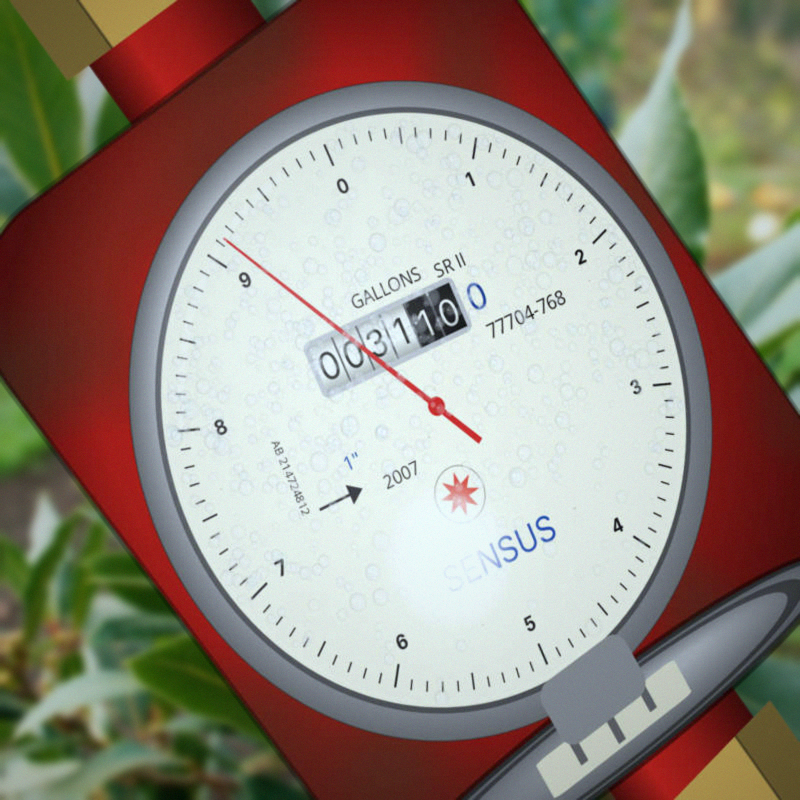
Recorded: 31099.1 gal
